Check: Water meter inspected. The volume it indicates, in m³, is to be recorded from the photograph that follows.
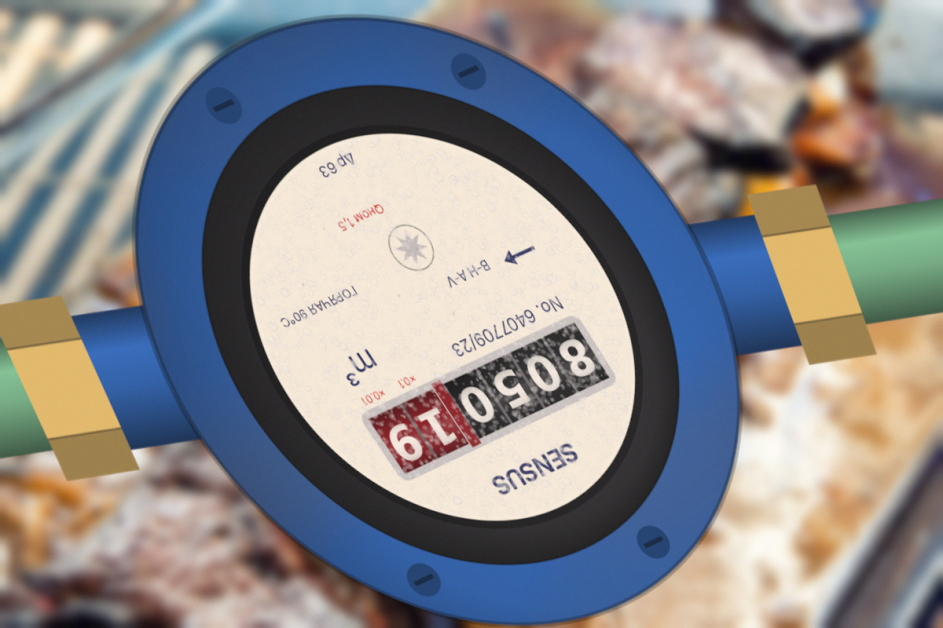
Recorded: 8050.19 m³
